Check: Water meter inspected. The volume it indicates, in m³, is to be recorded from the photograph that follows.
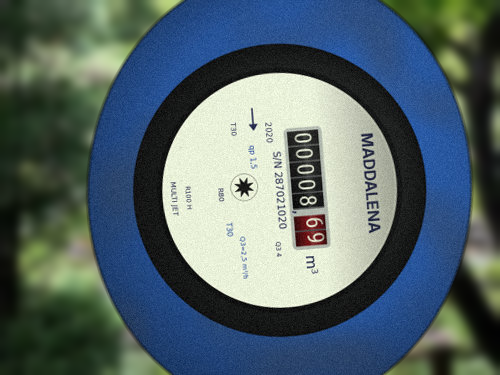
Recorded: 8.69 m³
